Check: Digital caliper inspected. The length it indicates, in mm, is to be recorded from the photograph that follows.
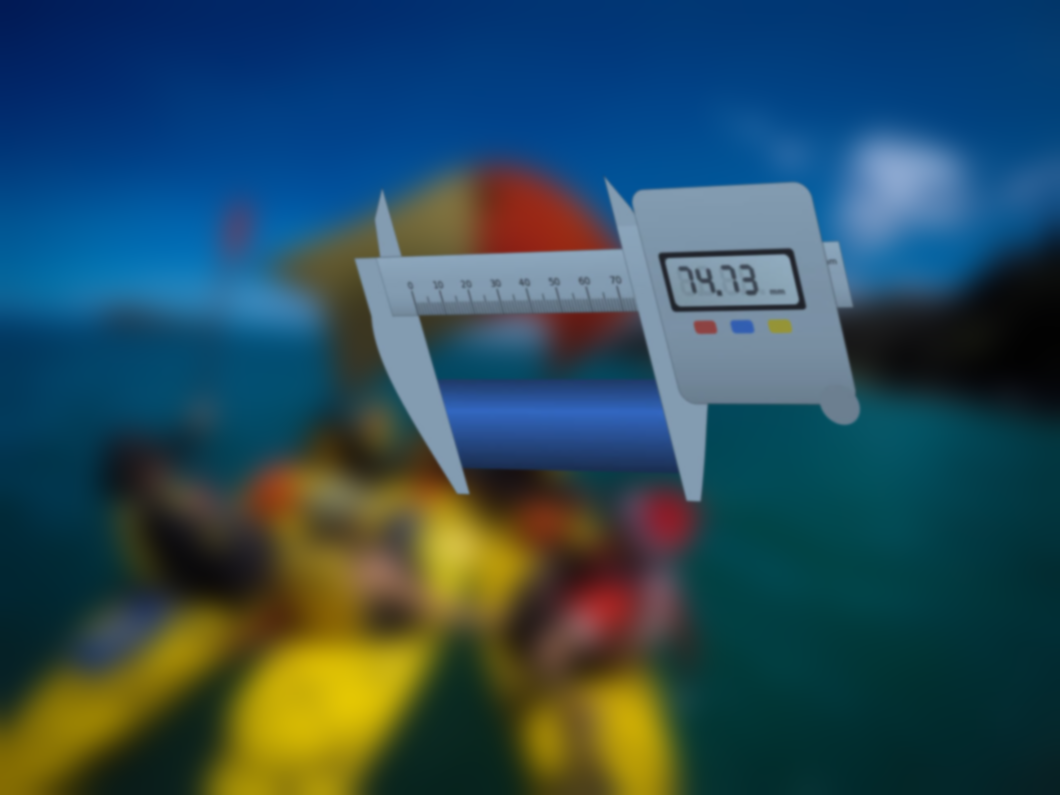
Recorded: 74.73 mm
